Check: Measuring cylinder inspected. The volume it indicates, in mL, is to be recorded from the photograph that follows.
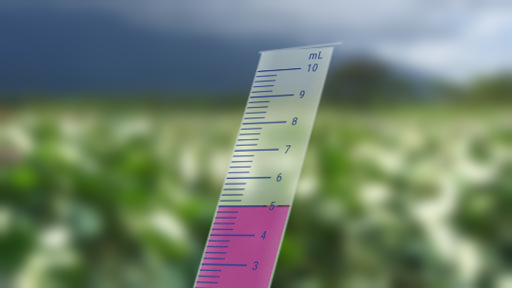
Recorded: 5 mL
